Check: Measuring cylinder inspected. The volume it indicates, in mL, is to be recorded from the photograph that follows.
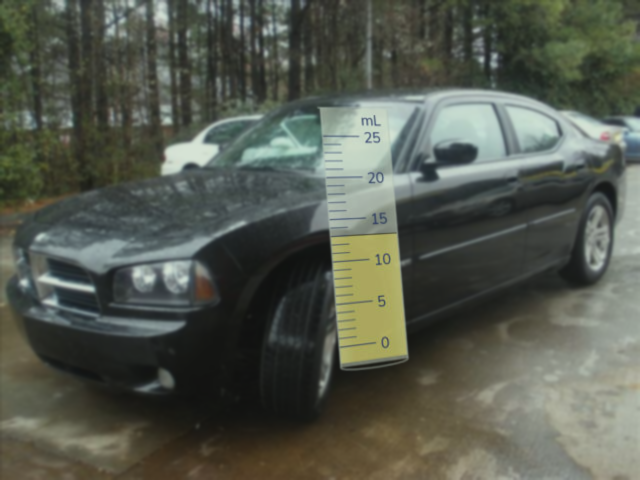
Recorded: 13 mL
